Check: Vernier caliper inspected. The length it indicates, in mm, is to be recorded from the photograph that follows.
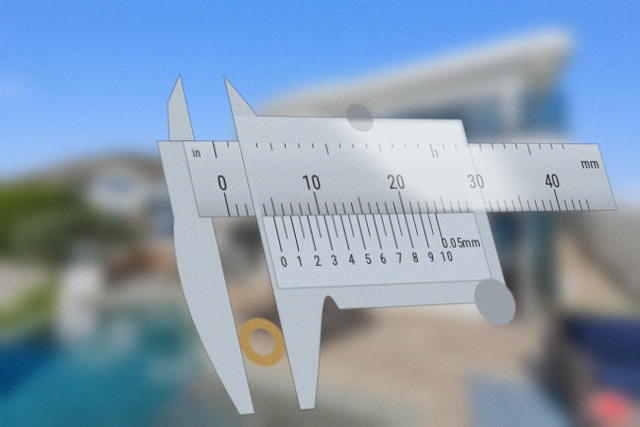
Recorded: 4.8 mm
